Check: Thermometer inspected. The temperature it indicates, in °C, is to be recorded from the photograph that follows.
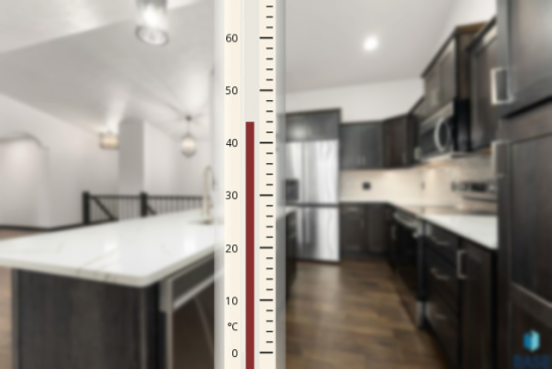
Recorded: 44 °C
